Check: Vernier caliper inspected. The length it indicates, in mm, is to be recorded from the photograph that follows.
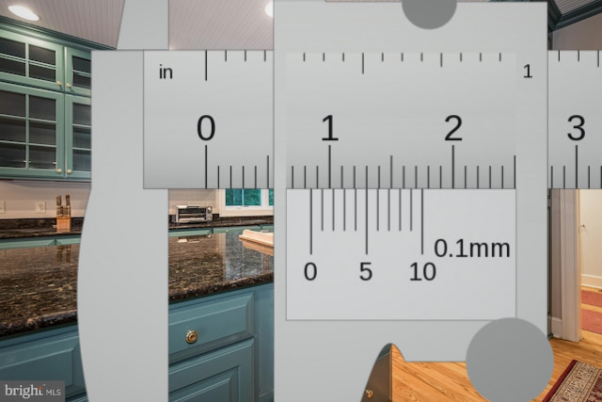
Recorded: 8.5 mm
